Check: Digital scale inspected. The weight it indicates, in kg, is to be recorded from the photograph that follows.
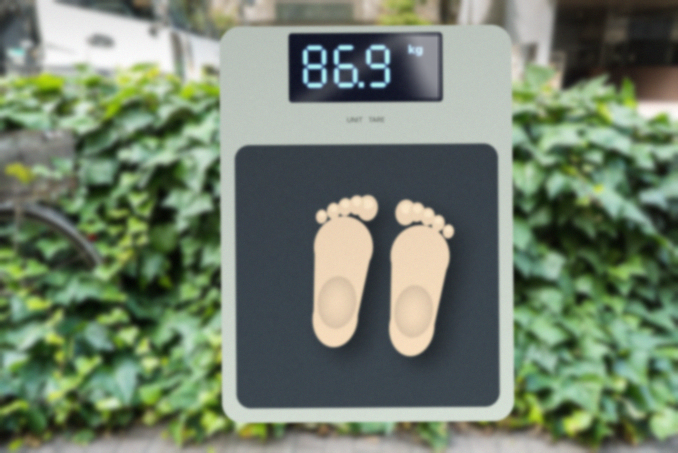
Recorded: 86.9 kg
